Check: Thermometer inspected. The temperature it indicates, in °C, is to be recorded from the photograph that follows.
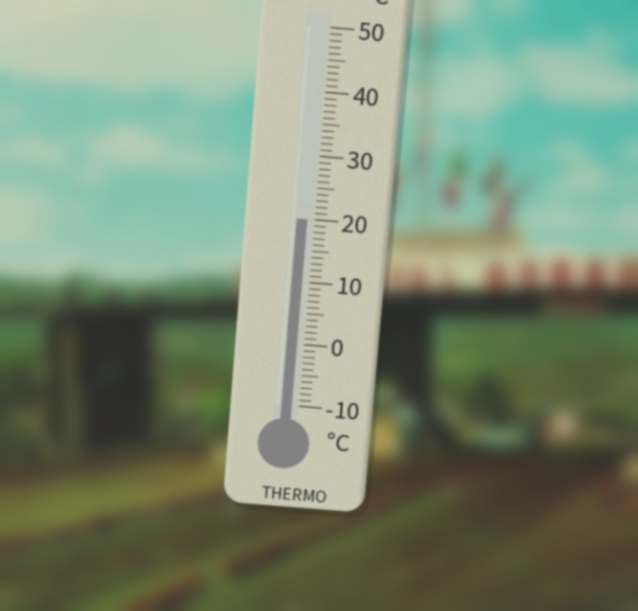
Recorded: 20 °C
